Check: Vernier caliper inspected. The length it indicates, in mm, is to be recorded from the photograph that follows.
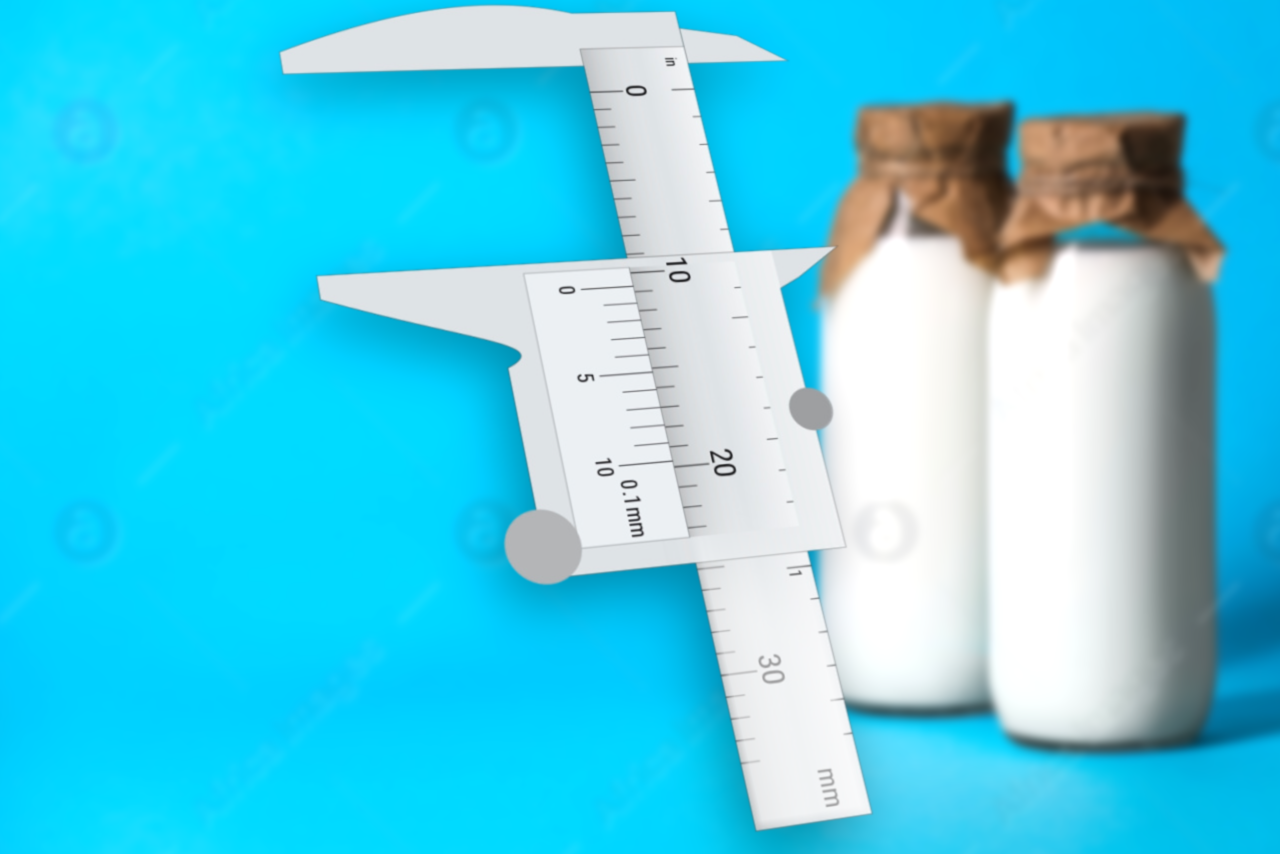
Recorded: 10.7 mm
